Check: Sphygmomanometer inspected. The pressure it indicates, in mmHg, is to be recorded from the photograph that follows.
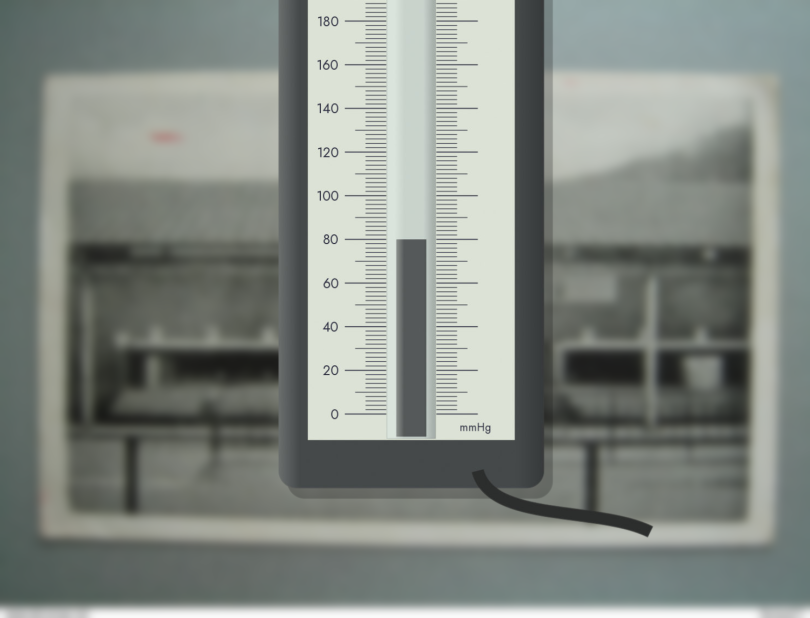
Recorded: 80 mmHg
